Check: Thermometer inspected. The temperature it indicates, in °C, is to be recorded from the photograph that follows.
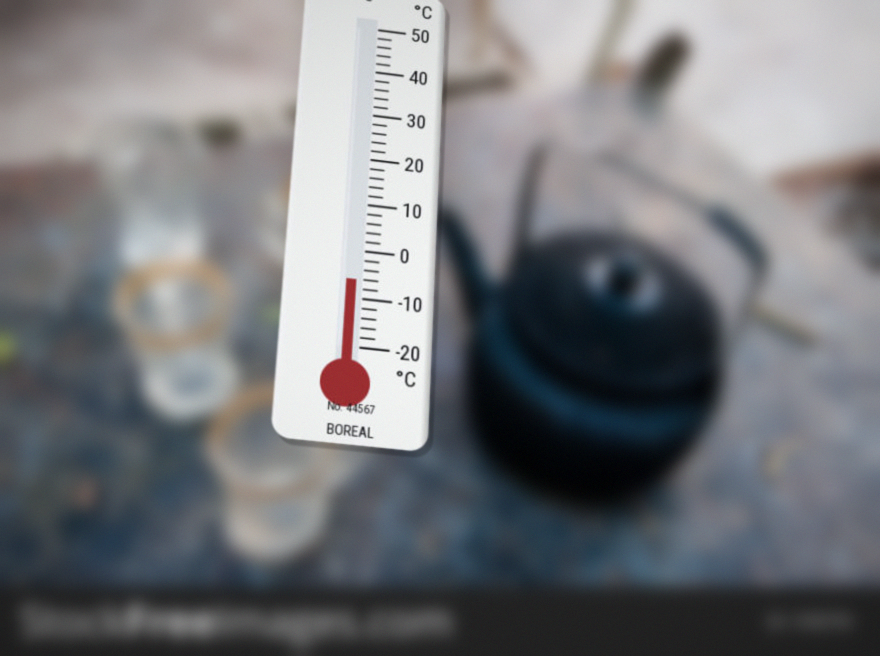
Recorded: -6 °C
